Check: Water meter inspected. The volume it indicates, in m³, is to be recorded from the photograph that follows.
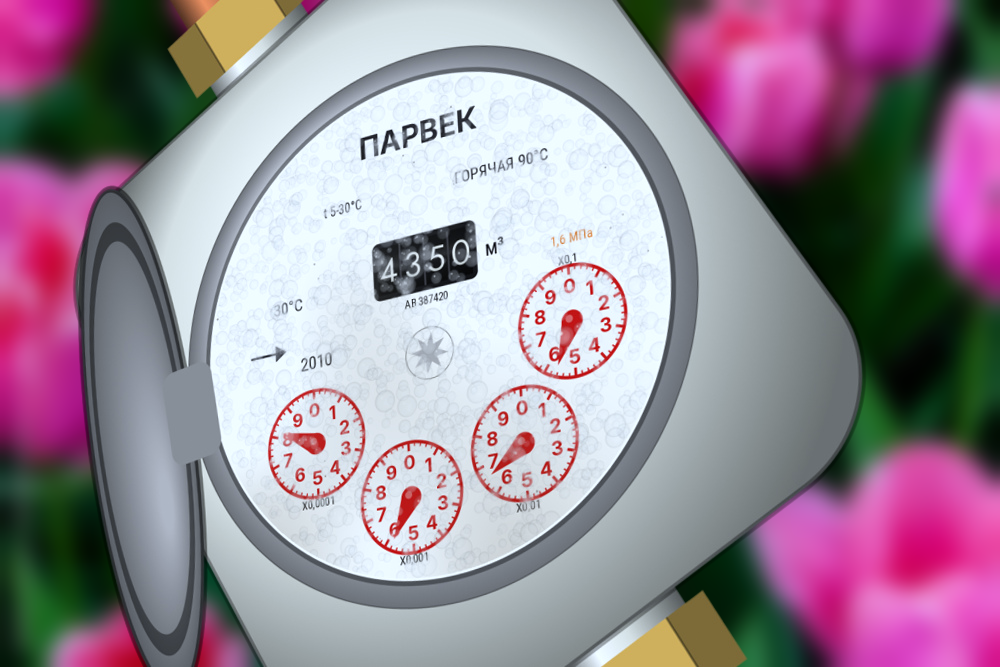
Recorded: 4350.5658 m³
